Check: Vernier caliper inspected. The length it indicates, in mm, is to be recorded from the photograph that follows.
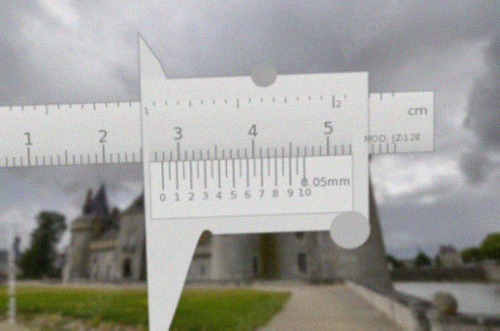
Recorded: 27.8 mm
